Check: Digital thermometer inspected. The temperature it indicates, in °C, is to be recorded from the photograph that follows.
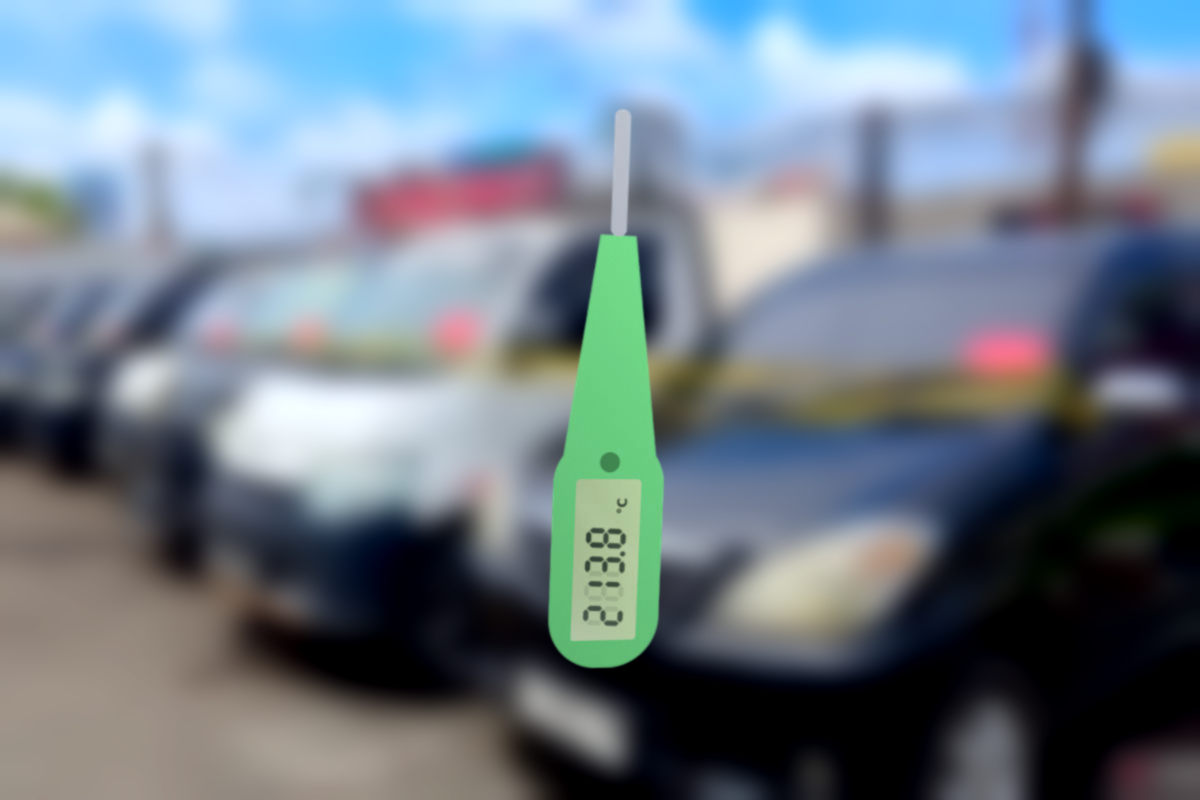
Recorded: 213.8 °C
